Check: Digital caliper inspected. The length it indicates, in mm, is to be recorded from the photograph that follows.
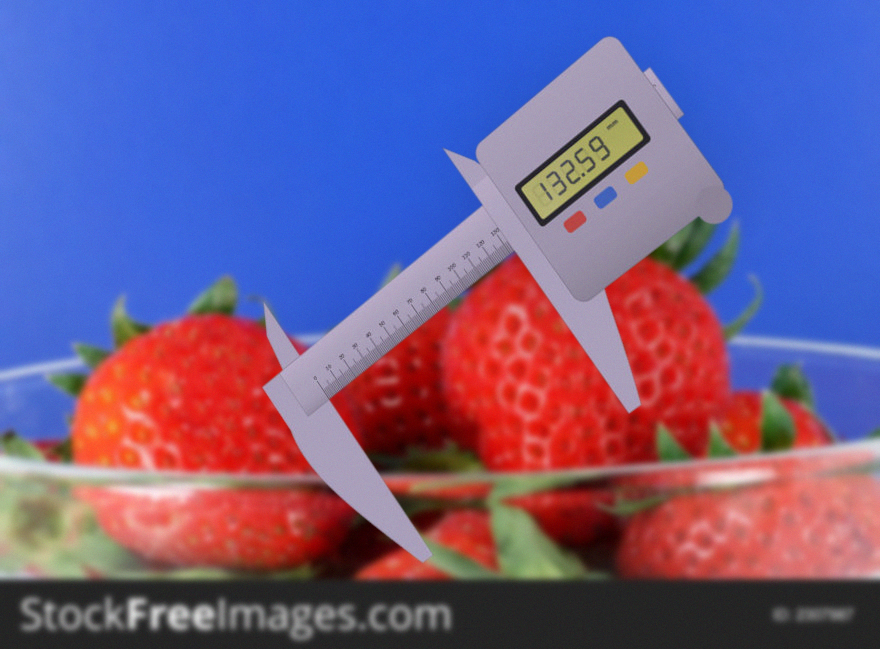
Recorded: 132.59 mm
